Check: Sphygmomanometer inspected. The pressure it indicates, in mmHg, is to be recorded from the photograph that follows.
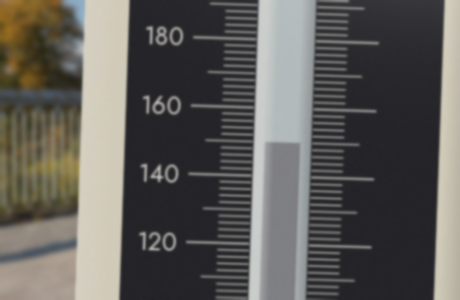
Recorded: 150 mmHg
